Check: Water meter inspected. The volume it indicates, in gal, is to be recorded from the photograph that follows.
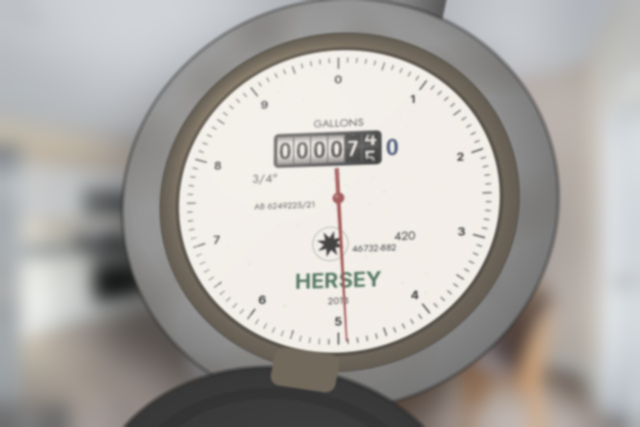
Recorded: 744.9 gal
